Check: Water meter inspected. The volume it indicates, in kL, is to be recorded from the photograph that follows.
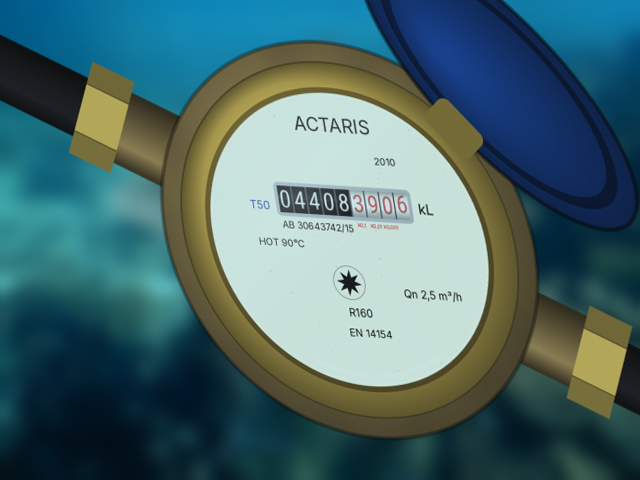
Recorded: 4408.3906 kL
